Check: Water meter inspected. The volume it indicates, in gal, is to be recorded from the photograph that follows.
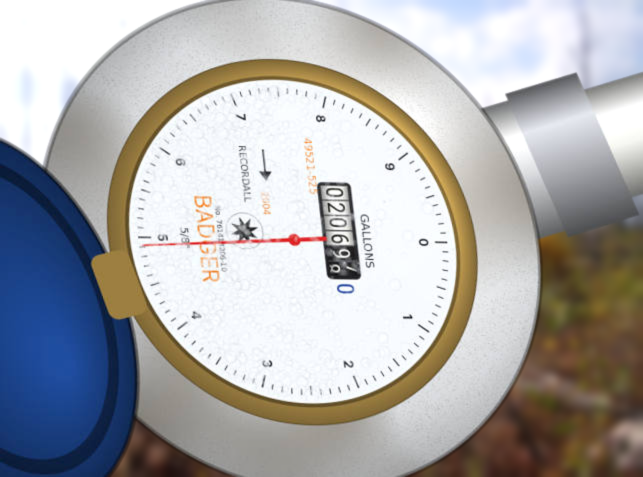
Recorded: 206974.9 gal
